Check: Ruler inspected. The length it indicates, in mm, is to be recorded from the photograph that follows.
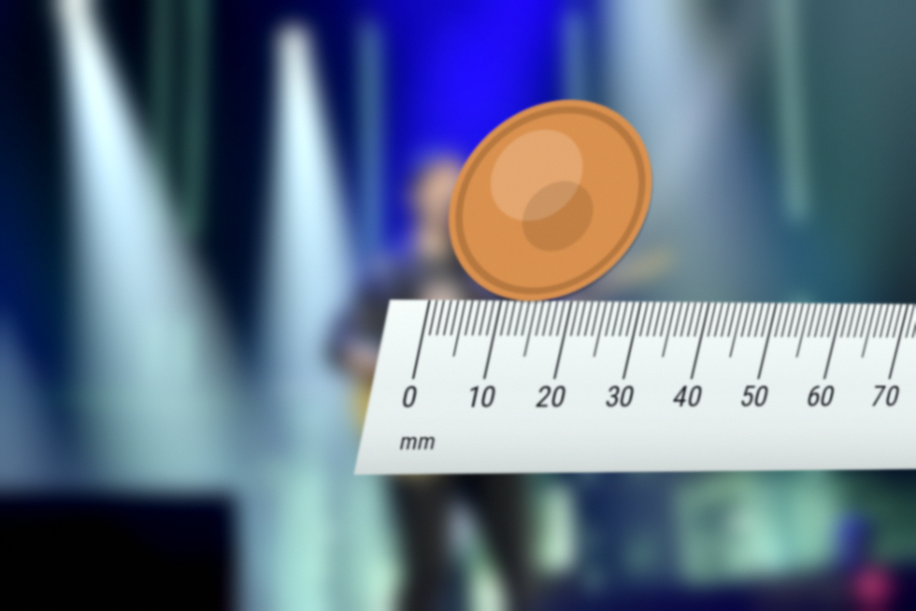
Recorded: 28 mm
